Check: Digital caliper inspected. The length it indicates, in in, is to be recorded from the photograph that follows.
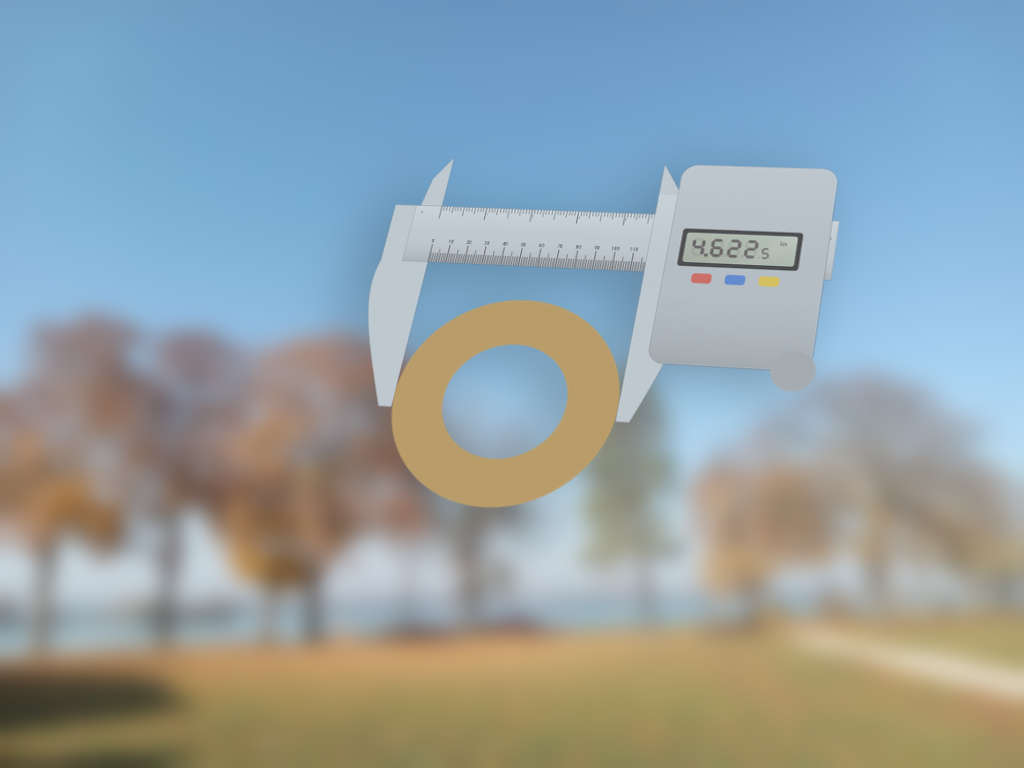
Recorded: 4.6225 in
